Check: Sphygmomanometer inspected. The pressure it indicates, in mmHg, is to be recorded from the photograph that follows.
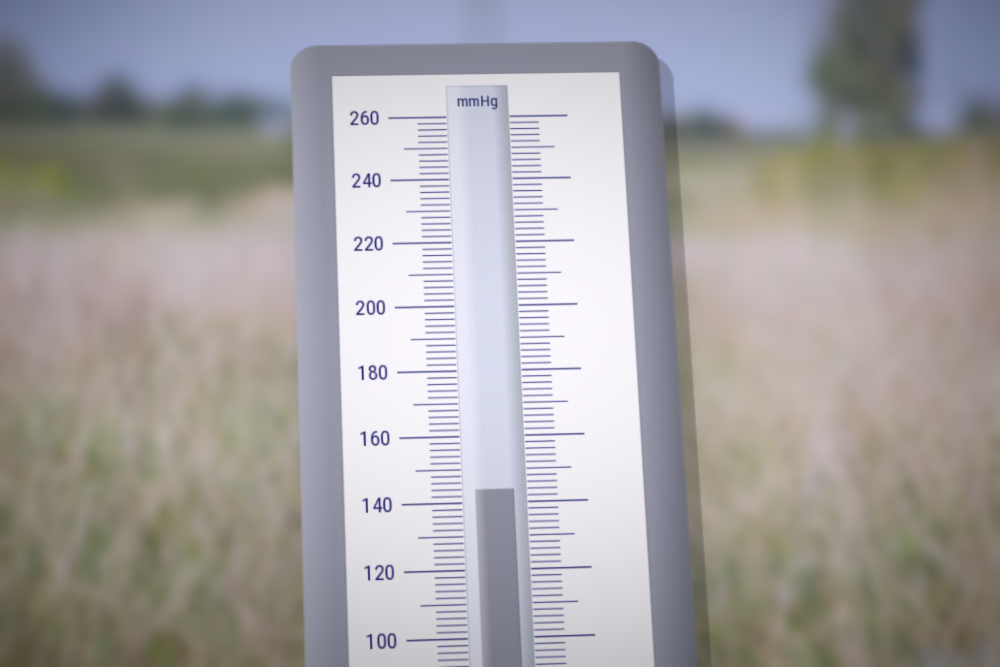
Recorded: 144 mmHg
